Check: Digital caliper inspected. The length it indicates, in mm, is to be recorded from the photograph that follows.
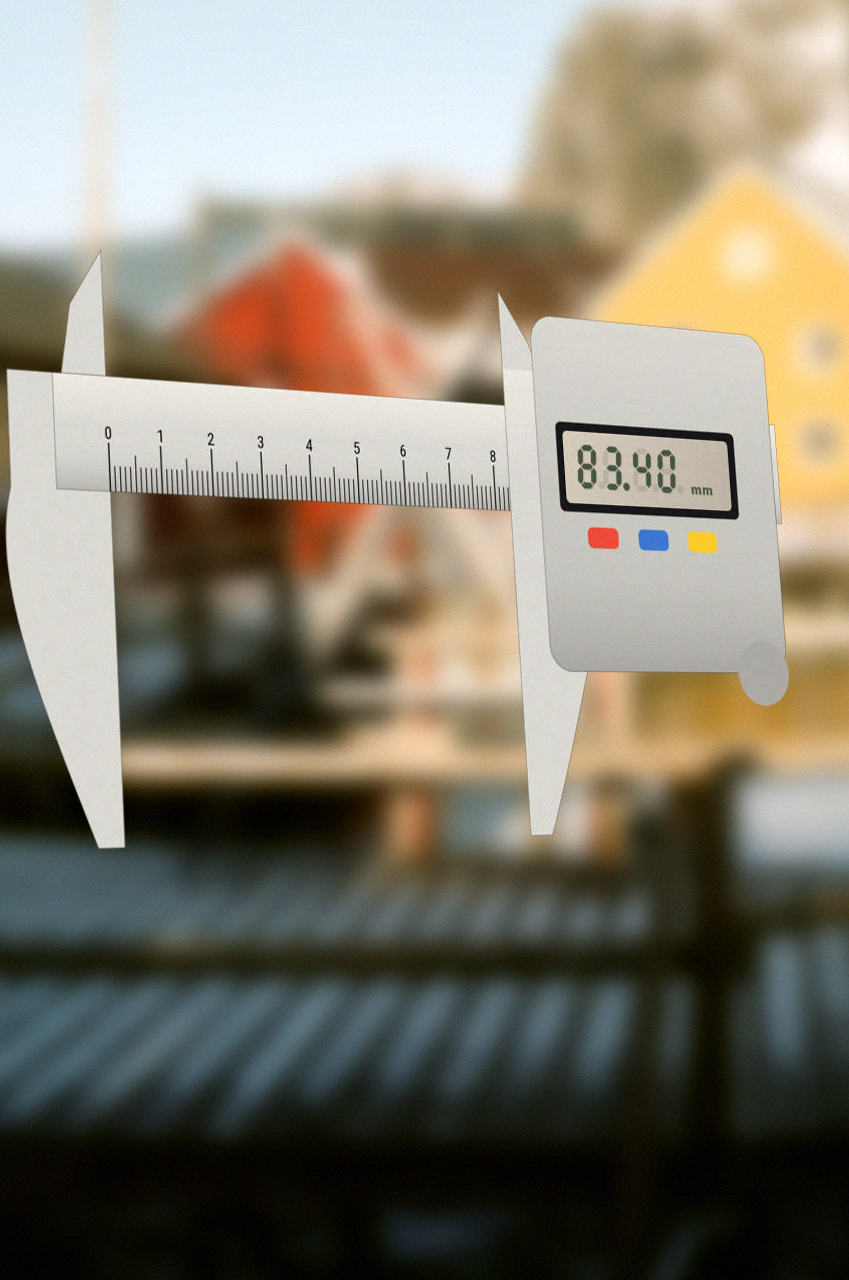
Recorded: 83.40 mm
